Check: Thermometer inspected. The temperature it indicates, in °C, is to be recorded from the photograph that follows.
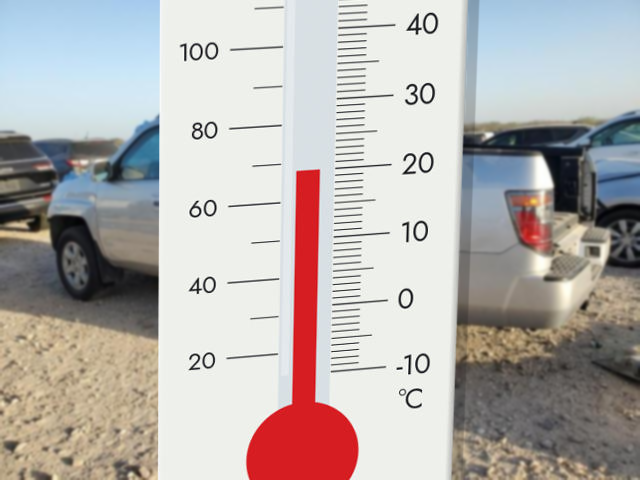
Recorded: 20 °C
